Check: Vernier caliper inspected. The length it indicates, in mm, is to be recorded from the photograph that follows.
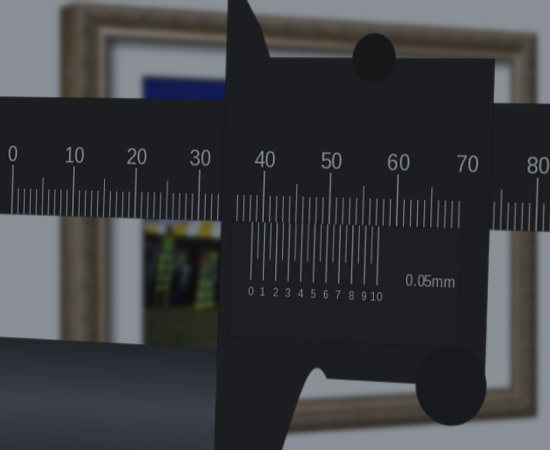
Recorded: 38.4 mm
